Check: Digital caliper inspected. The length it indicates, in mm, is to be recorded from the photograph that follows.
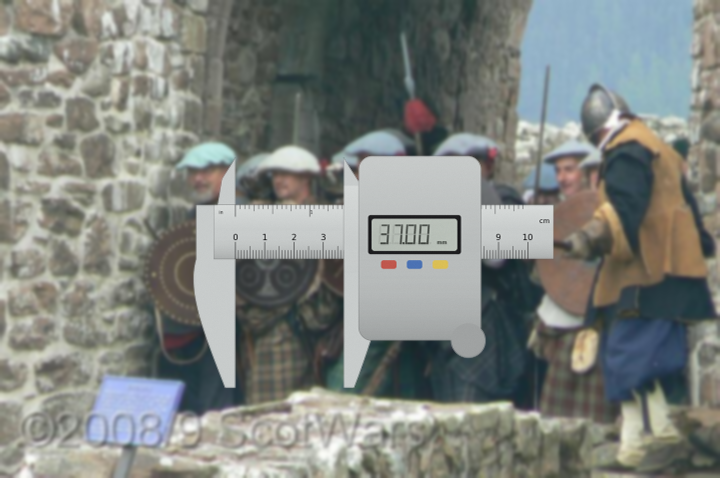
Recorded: 37.00 mm
